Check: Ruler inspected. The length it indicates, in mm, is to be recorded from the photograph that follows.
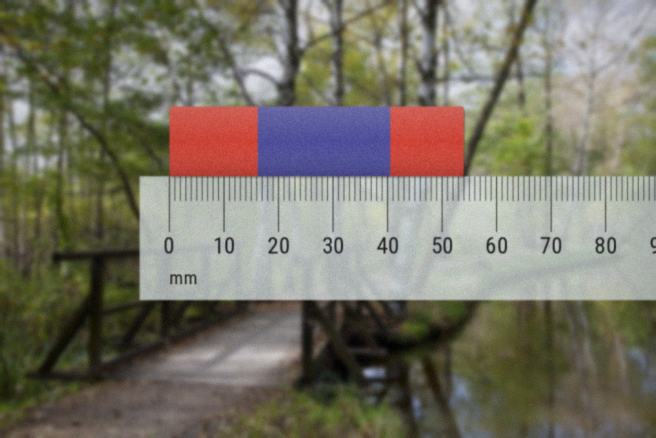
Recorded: 54 mm
